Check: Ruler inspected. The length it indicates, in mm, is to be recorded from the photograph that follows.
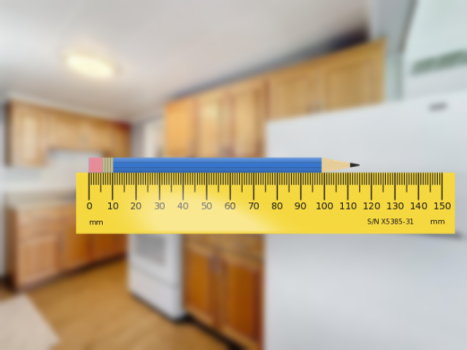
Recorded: 115 mm
